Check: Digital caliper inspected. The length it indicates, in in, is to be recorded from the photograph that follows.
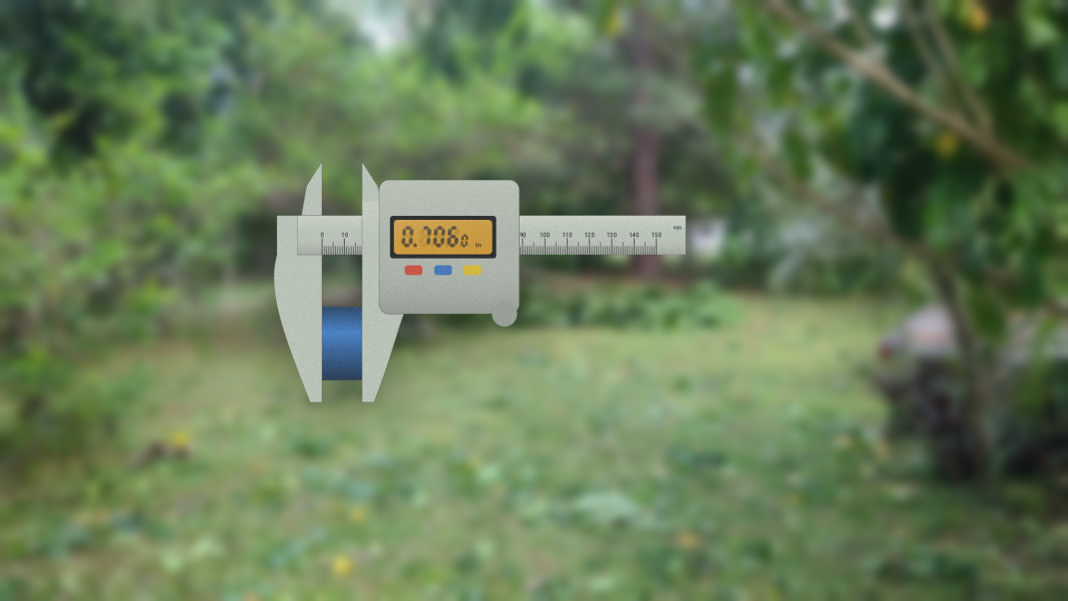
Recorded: 0.7060 in
